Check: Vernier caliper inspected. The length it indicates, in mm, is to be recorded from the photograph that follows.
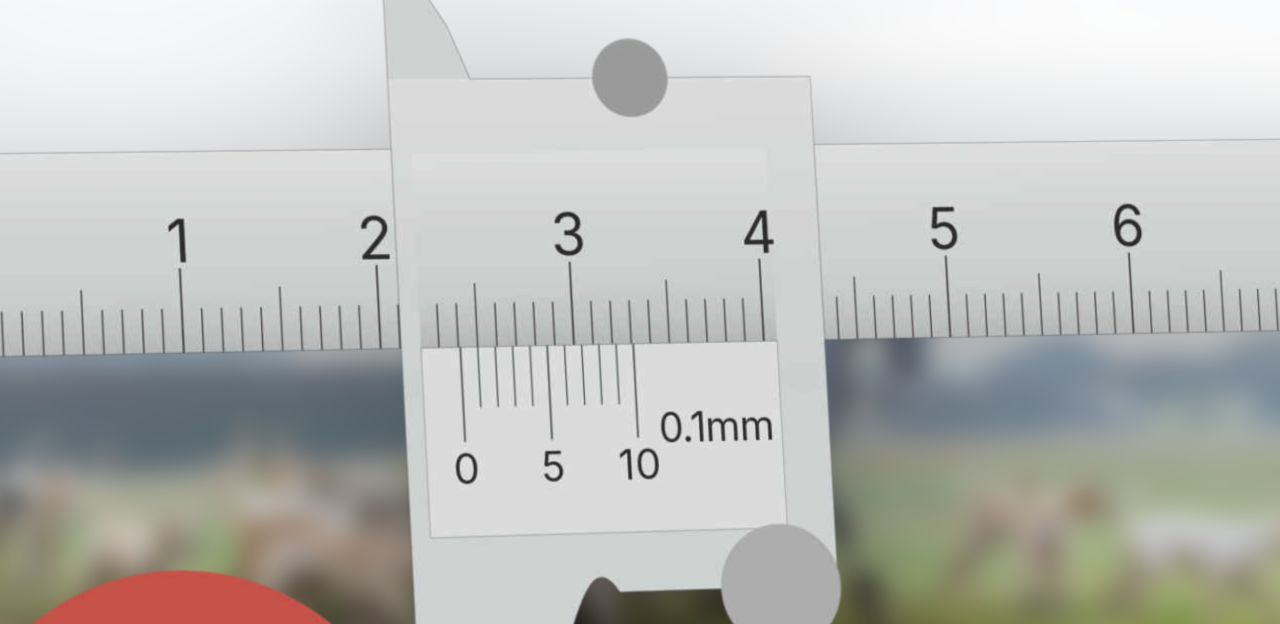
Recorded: 24.1 mm
